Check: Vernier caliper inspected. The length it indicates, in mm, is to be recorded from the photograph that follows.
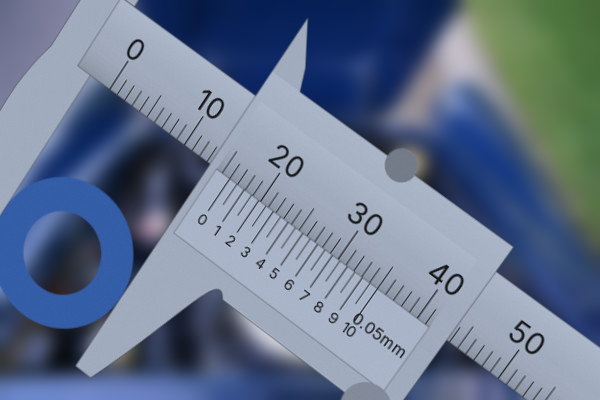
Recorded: 16.0 mm
